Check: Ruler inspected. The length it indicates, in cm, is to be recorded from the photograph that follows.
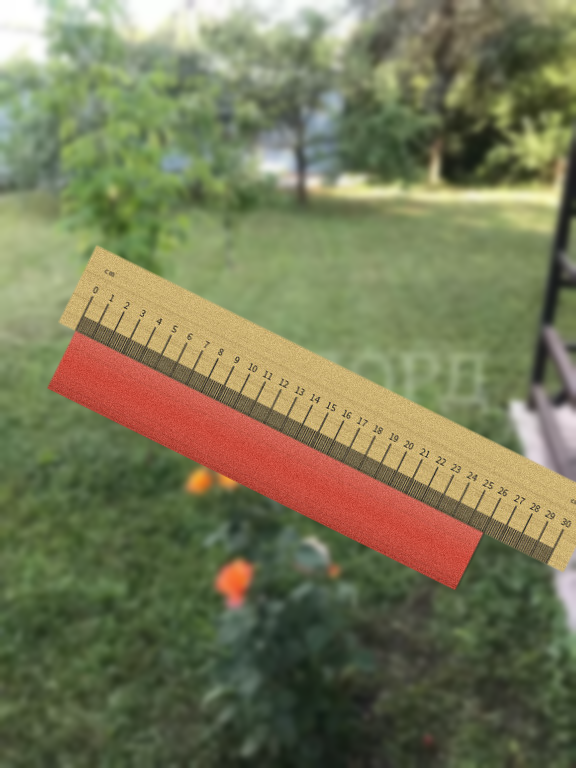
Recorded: 26 cm
